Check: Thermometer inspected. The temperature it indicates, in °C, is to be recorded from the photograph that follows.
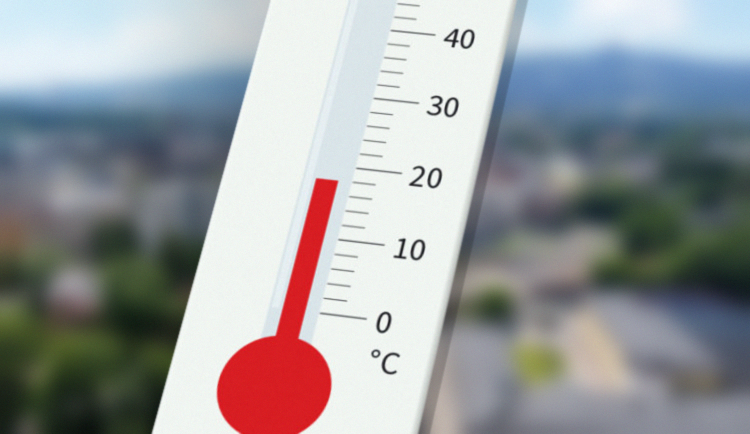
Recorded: 18 °C
